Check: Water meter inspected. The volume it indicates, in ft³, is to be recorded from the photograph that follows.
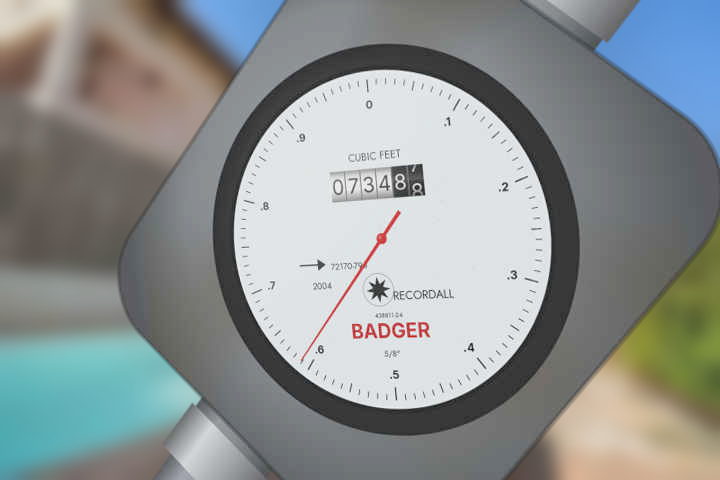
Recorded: 73487.61 ft³
